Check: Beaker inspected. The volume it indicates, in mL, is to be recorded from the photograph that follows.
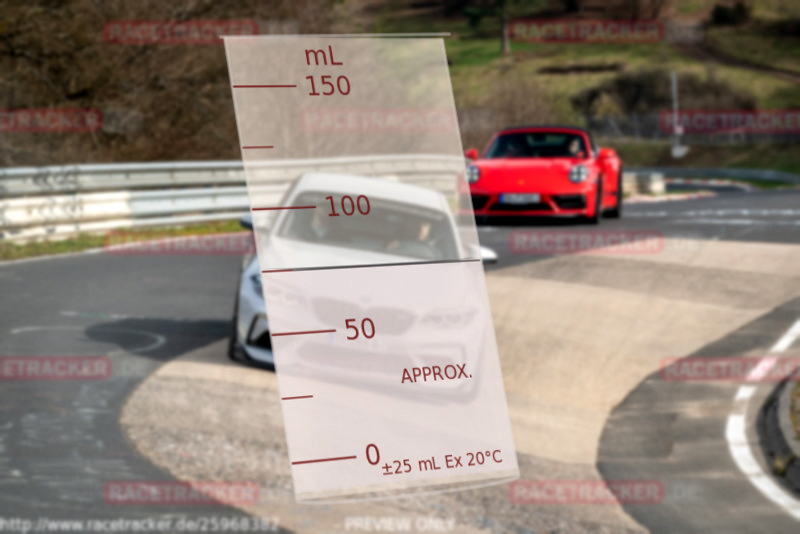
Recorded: 75 mL
